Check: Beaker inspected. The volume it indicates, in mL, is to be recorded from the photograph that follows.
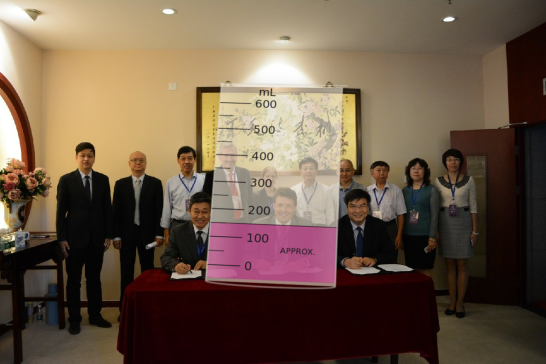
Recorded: 150 mL
